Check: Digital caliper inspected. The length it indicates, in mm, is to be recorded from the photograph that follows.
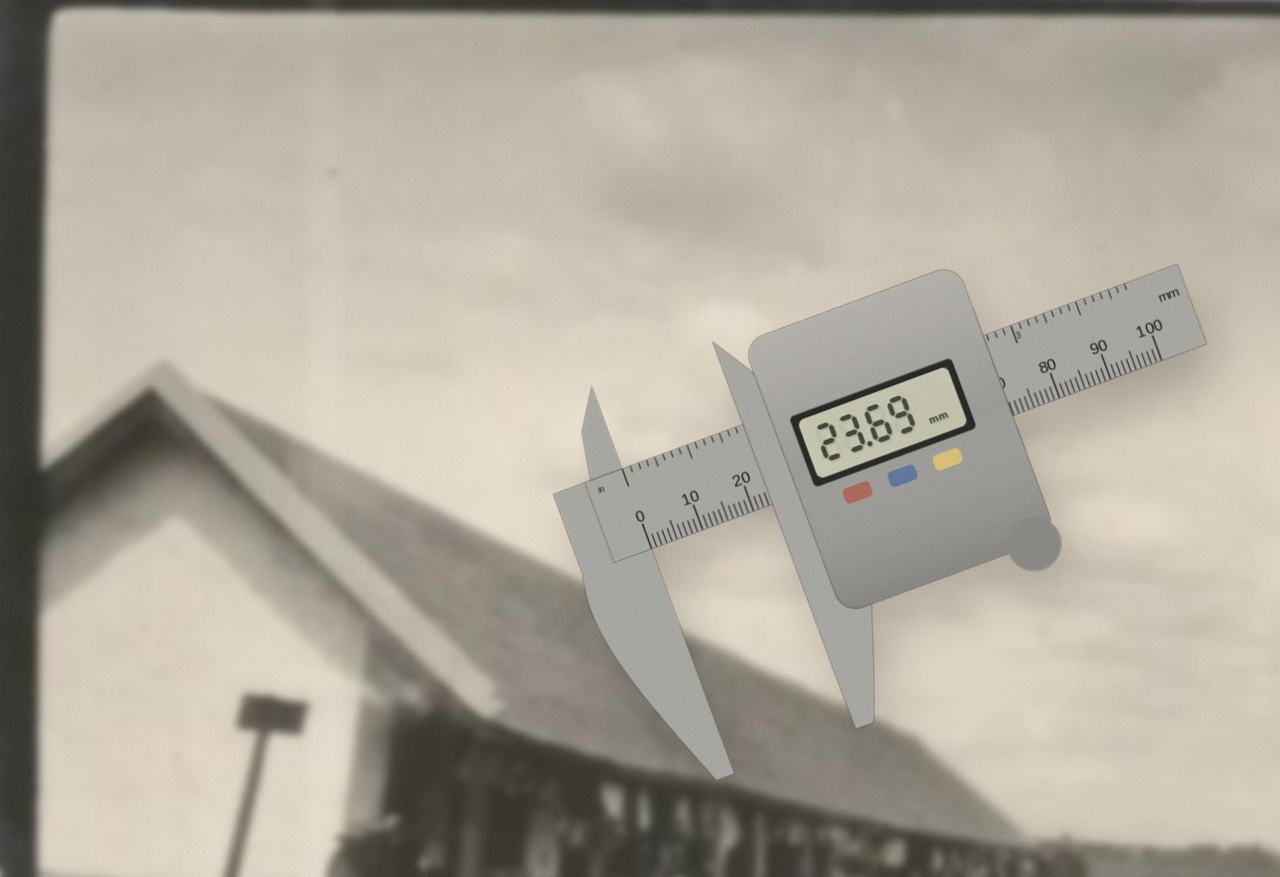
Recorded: 23.69 mm
